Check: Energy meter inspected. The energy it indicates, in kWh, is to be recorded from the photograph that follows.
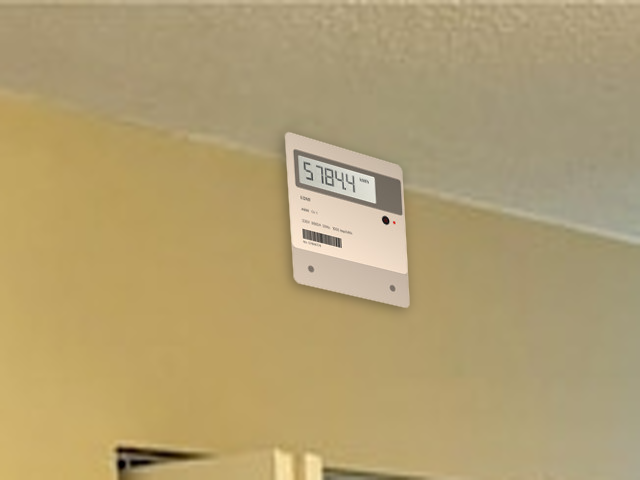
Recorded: 5784.4 kWh
